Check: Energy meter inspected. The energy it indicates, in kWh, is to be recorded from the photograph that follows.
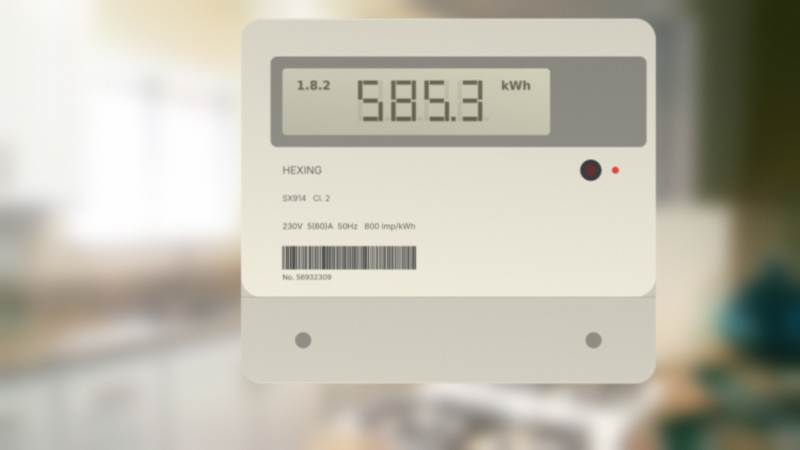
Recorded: 585.3 kWh
